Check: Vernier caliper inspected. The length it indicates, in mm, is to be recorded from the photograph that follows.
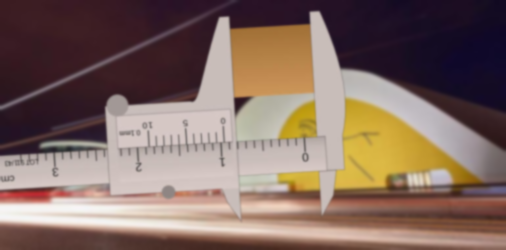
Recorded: 9.6 mm
